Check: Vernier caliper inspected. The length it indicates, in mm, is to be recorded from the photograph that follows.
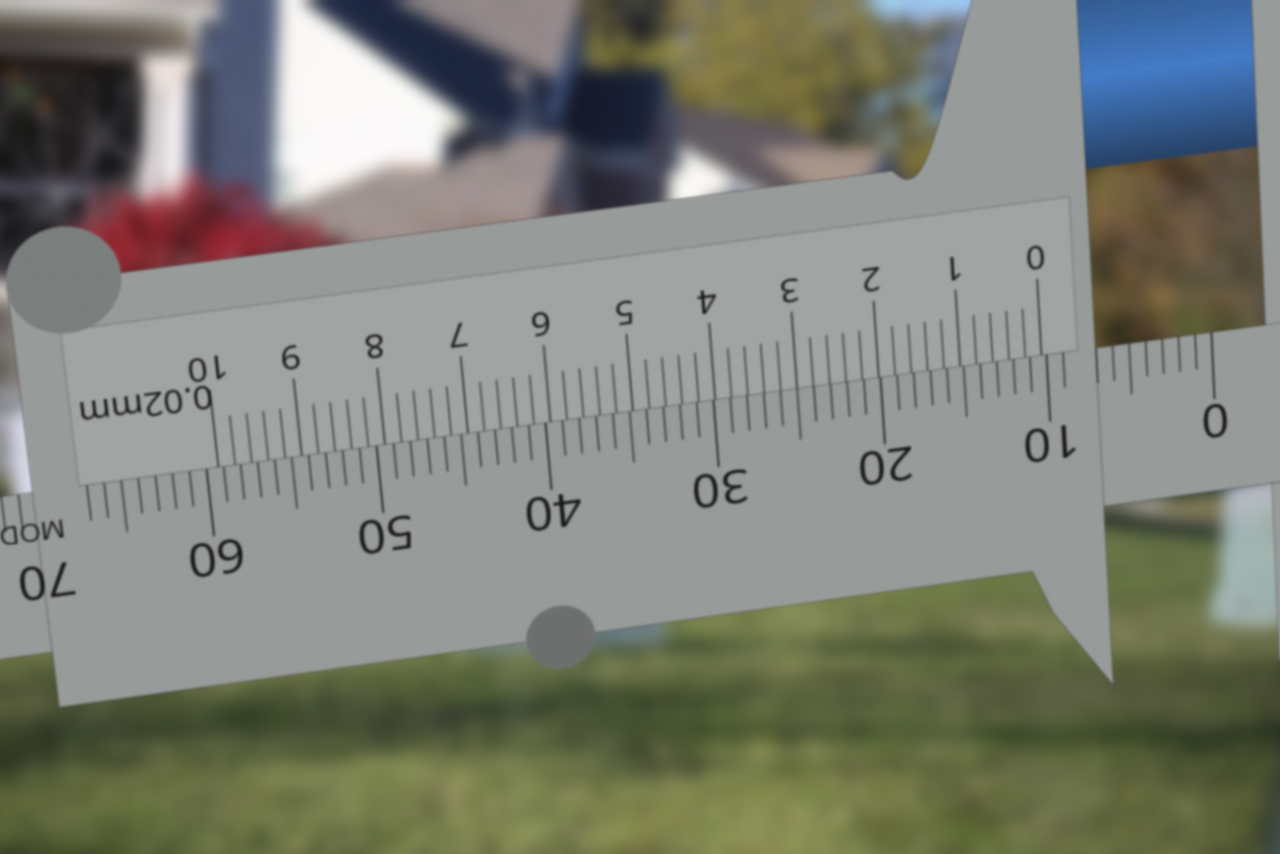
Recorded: 10.3 mm
